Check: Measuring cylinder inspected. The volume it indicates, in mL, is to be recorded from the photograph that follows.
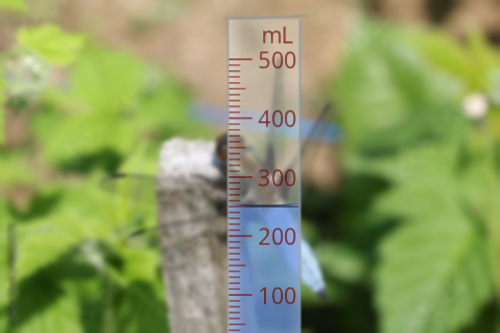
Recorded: 250 mL
